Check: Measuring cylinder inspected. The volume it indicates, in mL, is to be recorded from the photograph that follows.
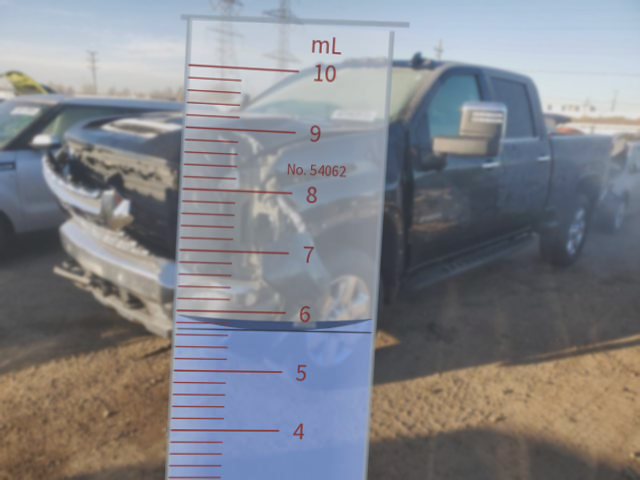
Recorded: 5.7 mL
